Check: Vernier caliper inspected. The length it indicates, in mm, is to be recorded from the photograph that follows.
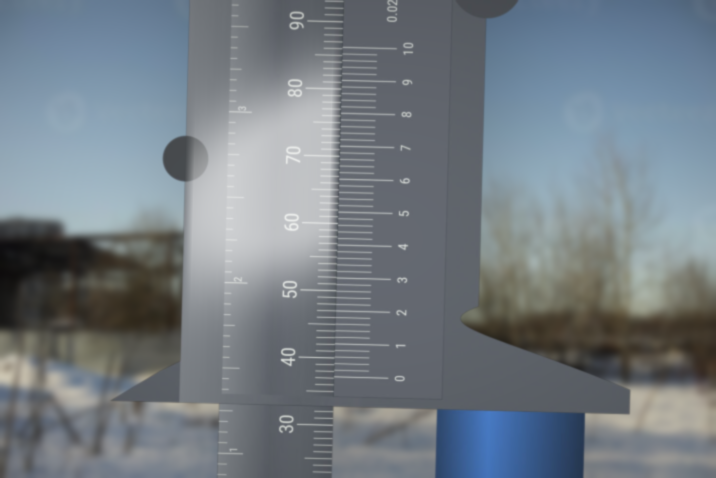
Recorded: 37.2 mm
